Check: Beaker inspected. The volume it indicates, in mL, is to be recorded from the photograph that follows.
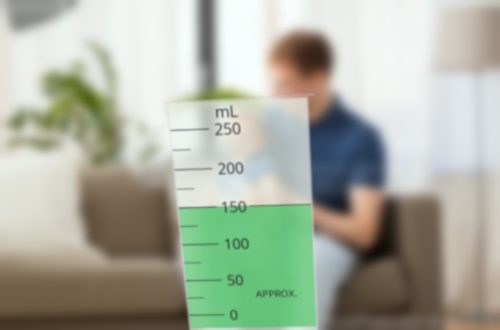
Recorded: 150 mL
